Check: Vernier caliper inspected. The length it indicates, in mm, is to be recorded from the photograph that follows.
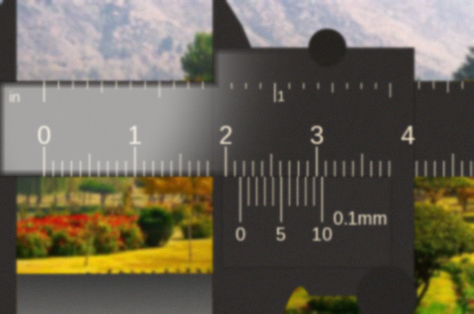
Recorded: 21.6 mm
